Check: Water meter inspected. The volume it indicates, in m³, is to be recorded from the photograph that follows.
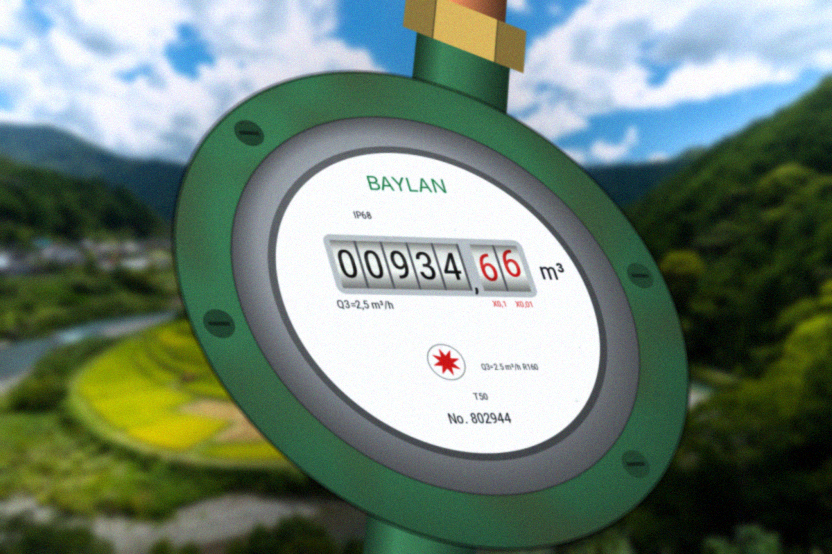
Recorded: 934.66 m³
